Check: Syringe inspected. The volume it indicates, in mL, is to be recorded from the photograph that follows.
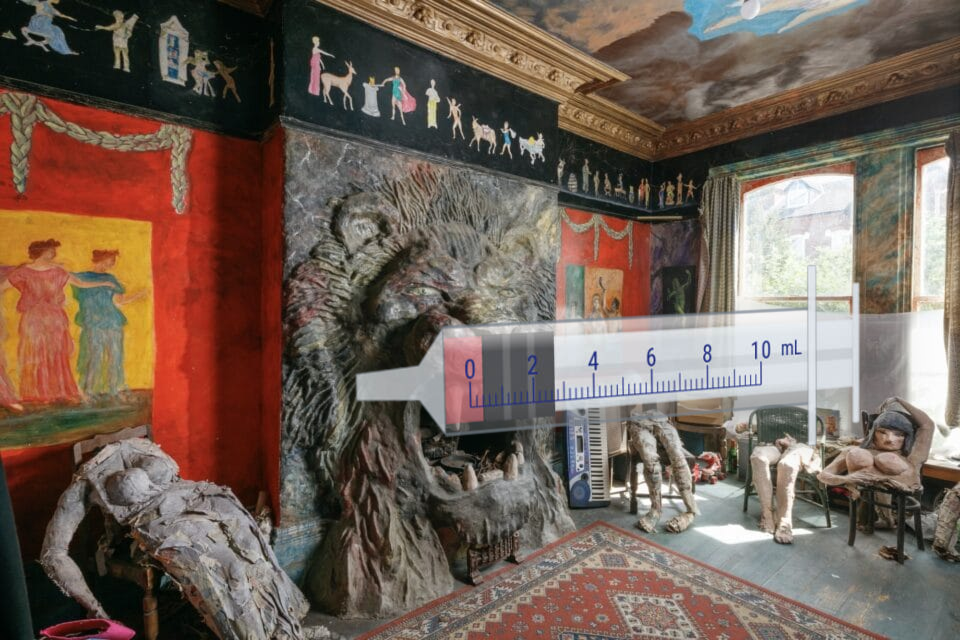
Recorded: 0.4 mL
